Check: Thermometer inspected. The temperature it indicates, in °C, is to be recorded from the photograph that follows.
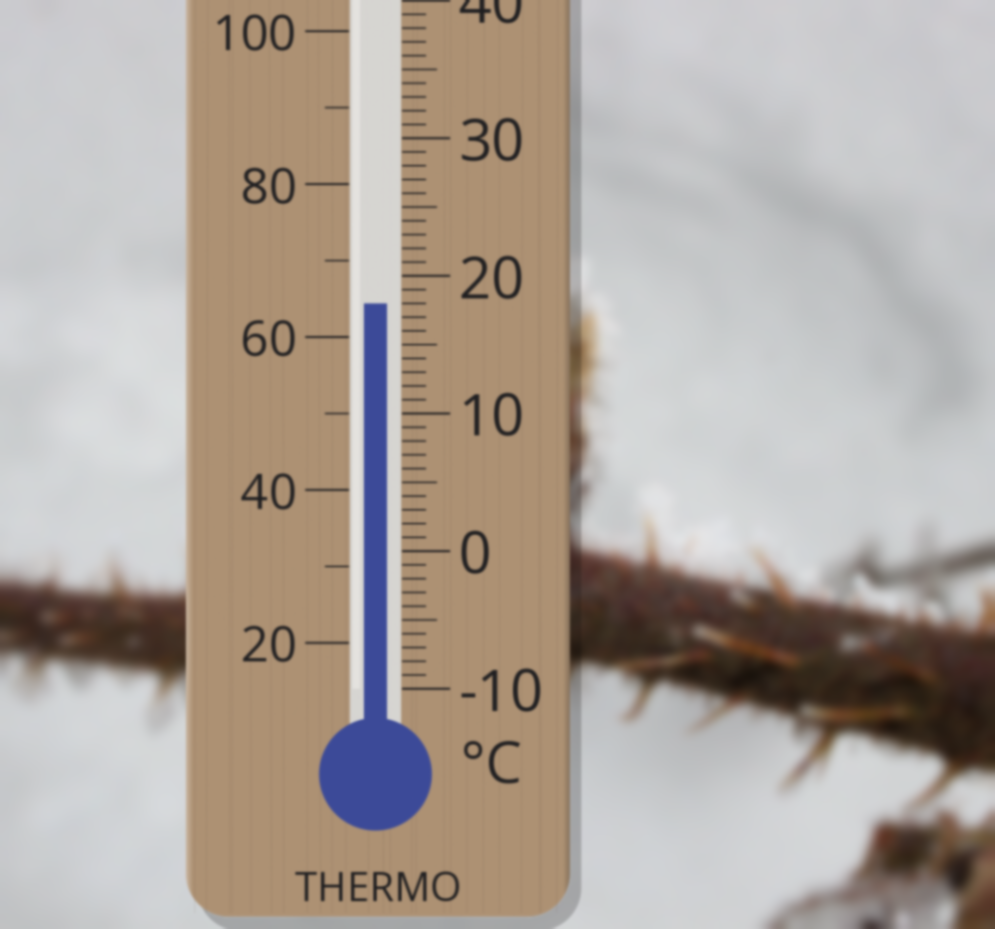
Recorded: 18 °C
